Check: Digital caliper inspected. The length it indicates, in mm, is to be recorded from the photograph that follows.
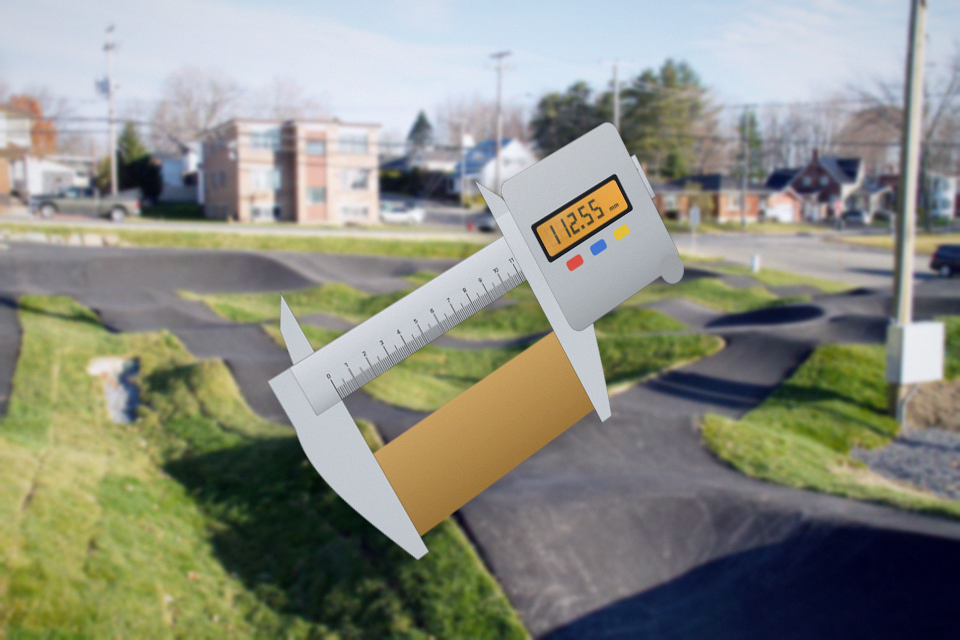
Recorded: 112.55 mm
